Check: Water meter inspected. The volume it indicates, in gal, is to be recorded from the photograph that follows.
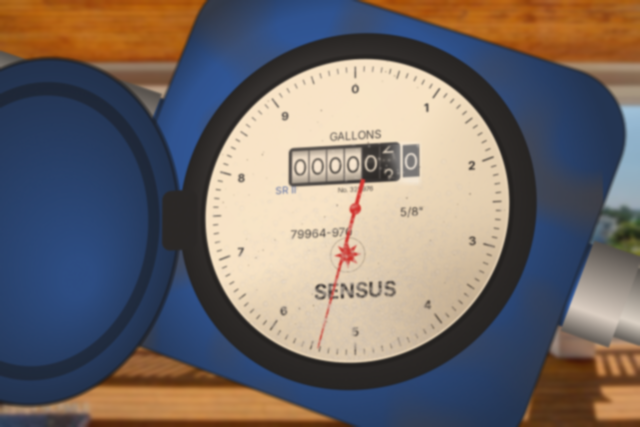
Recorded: 25.4 gal
